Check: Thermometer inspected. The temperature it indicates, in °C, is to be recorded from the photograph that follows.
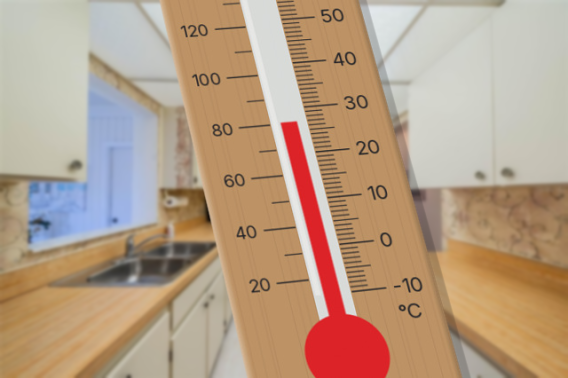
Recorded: 27 °C
